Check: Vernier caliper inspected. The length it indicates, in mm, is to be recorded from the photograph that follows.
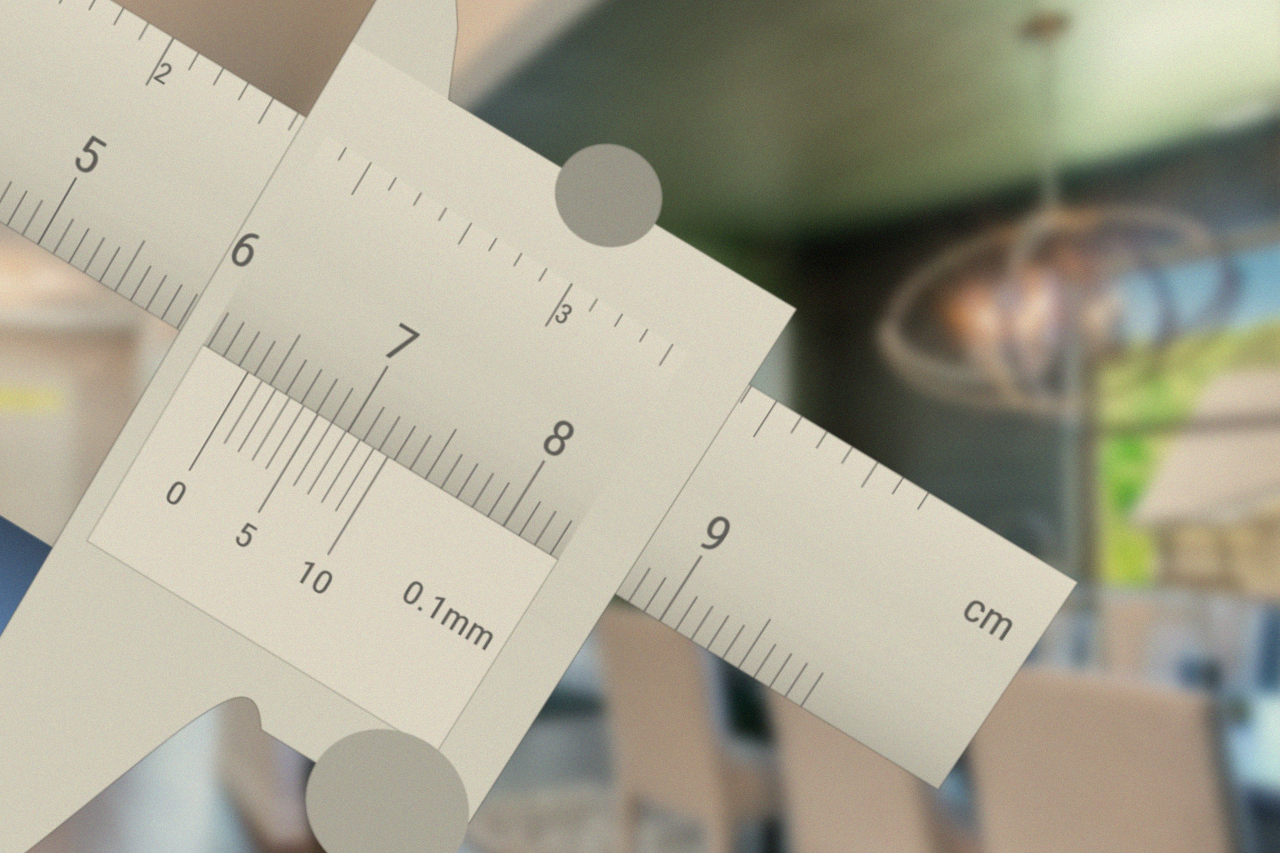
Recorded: 63.6 mm
